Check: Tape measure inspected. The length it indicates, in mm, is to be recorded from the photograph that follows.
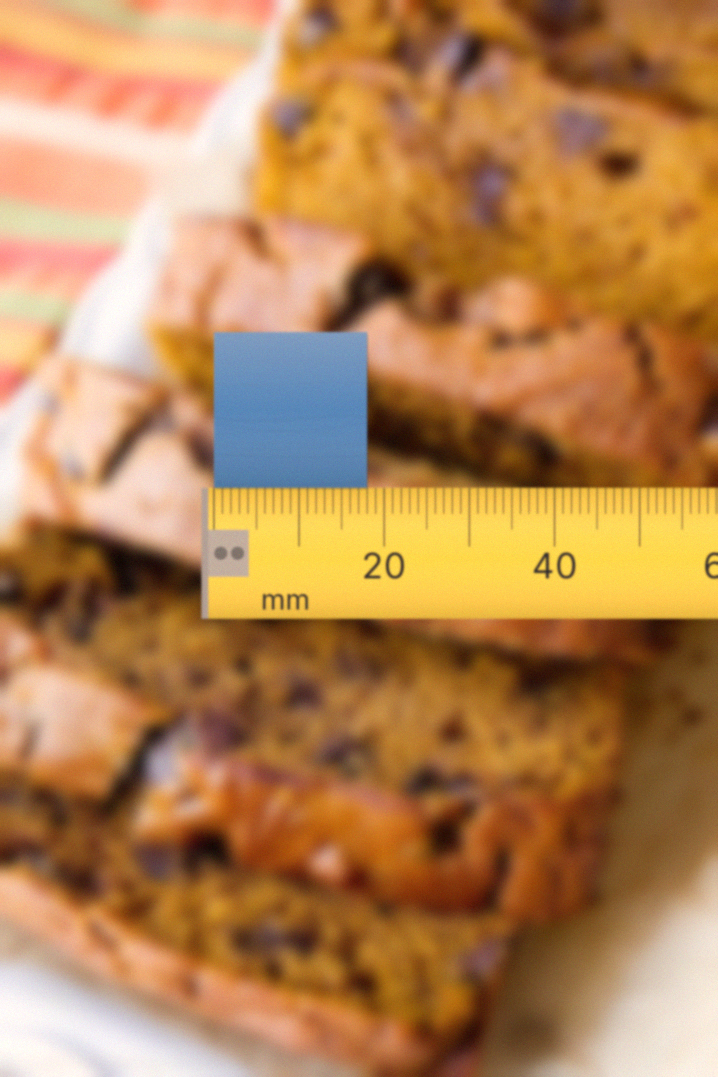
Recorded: 18 mm
